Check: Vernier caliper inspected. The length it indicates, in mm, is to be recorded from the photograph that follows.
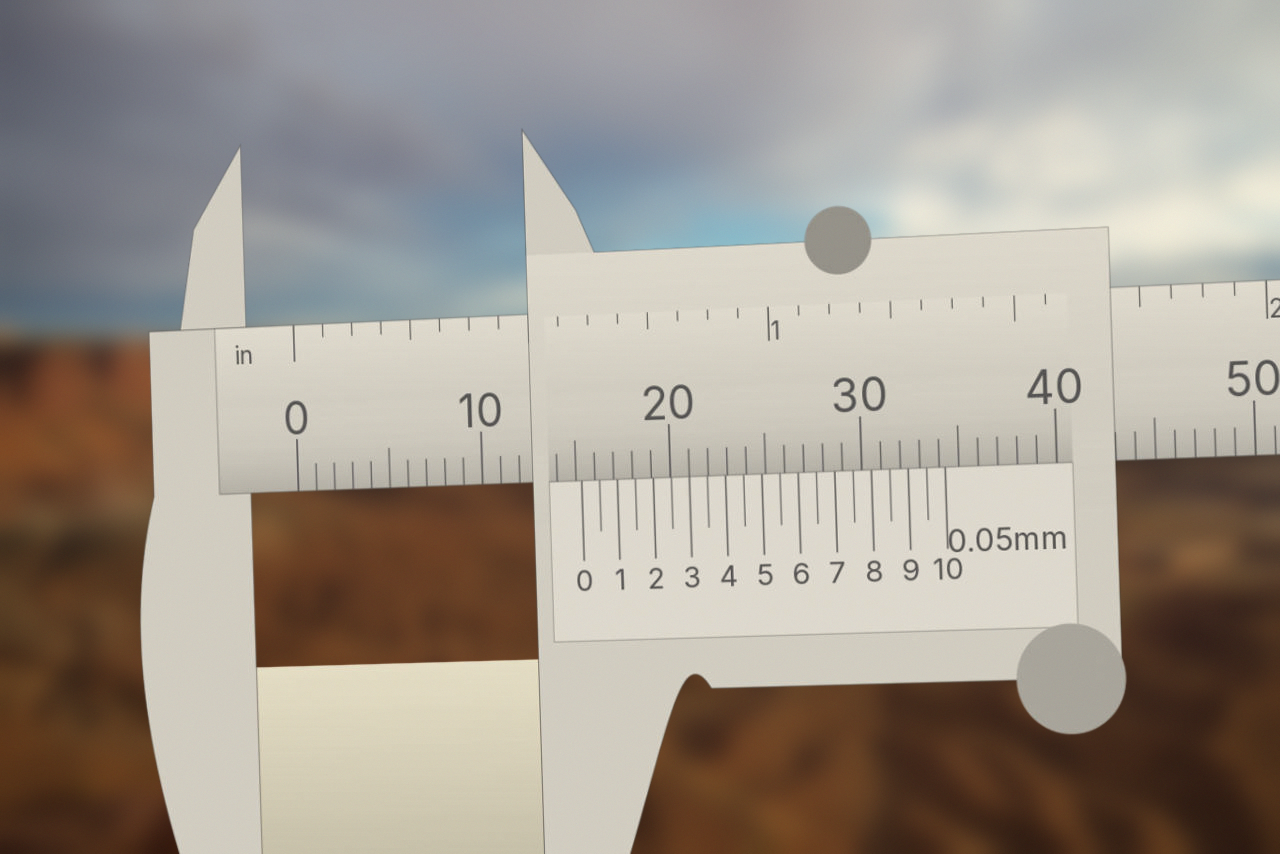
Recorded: 15.3 mm
